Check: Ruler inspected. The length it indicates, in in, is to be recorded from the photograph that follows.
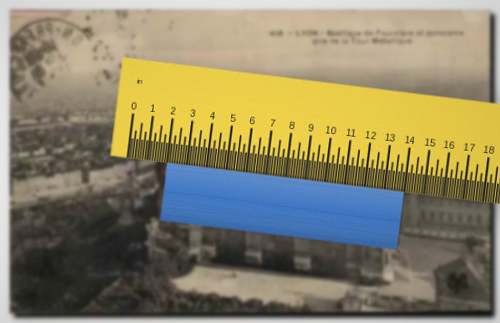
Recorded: 12 in
